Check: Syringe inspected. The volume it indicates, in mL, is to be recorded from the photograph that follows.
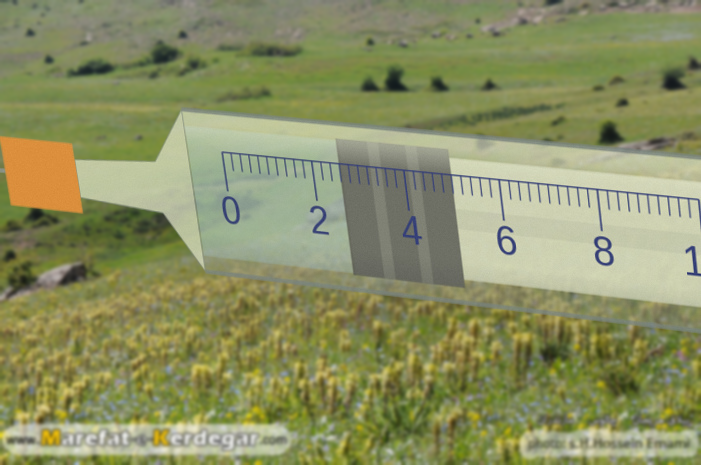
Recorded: 2.6 mL
